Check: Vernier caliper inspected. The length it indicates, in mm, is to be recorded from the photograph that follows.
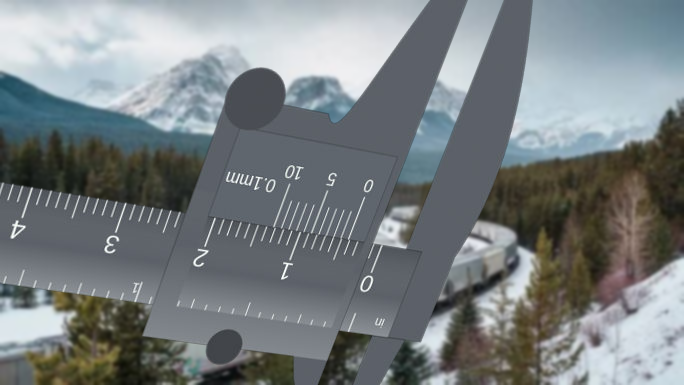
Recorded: 4.2 mm
